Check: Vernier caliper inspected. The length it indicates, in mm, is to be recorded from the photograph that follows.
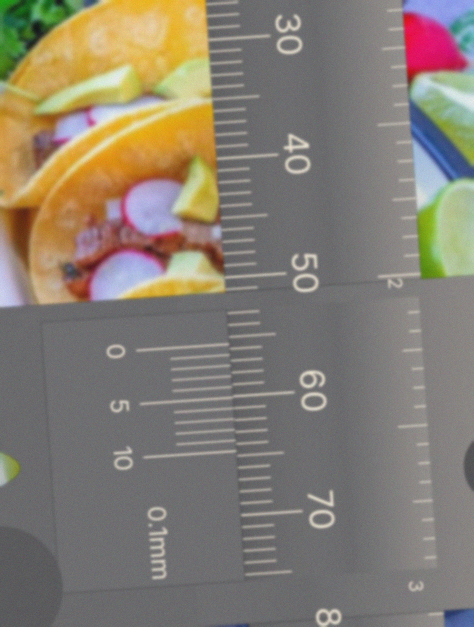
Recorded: 55.6 mm
